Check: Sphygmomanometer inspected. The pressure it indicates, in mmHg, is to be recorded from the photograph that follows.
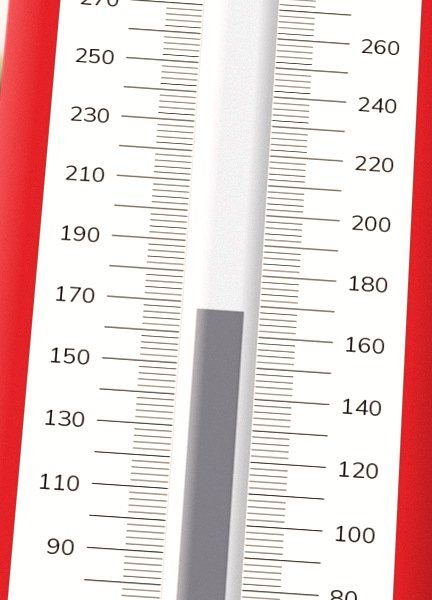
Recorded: 168 mmHg
